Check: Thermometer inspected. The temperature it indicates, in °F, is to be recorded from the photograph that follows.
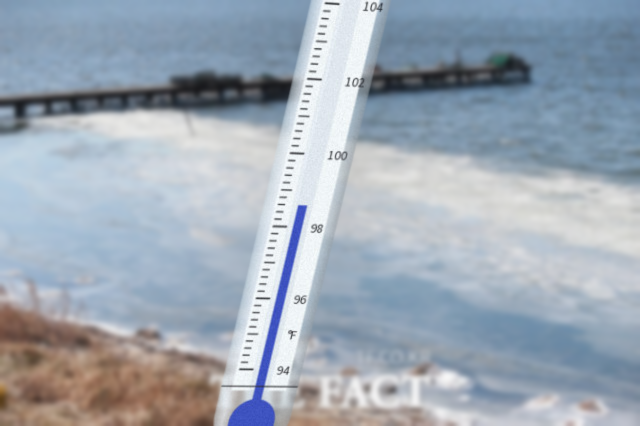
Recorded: 98.6 °F
